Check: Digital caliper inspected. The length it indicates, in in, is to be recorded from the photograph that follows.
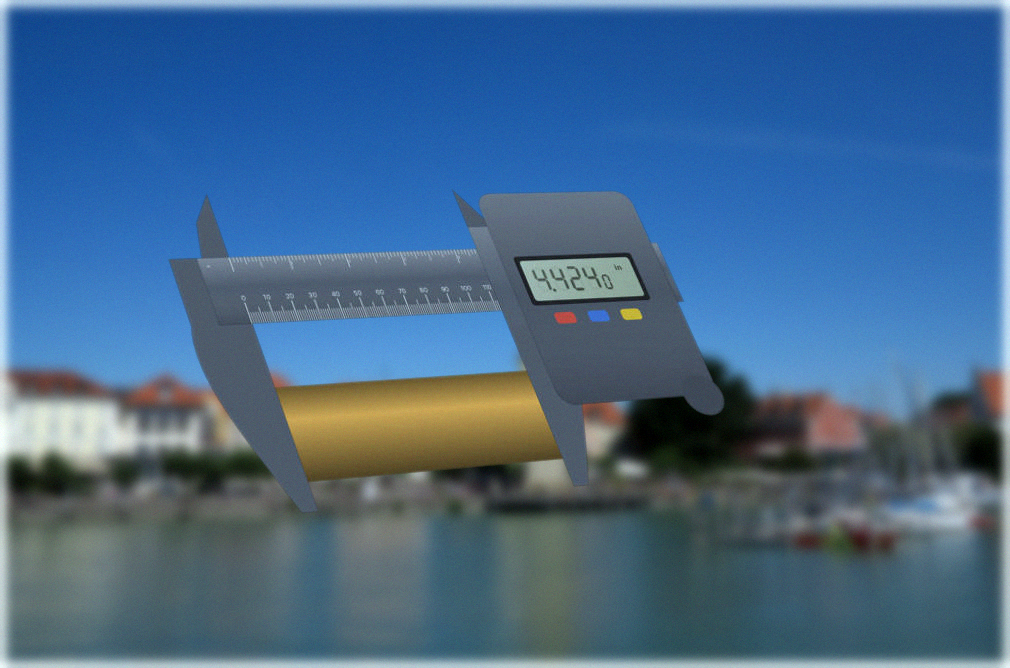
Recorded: 4.4240 in
